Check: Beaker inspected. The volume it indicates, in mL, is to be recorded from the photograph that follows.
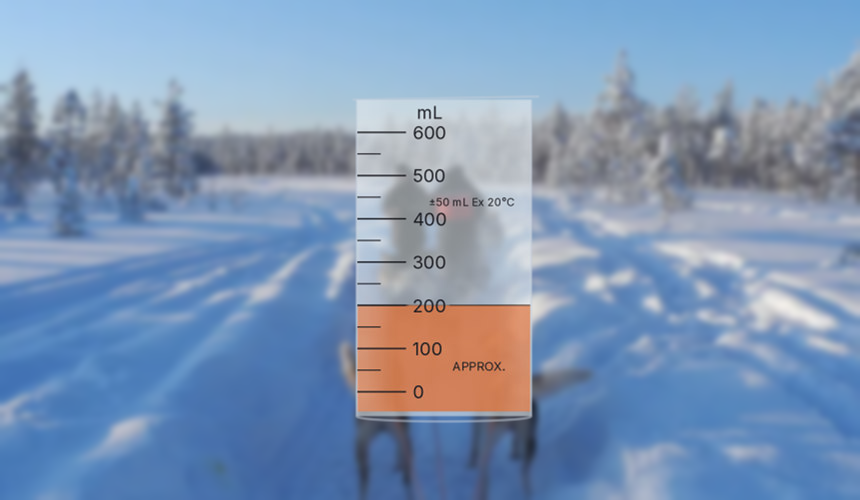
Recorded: 200 mL
